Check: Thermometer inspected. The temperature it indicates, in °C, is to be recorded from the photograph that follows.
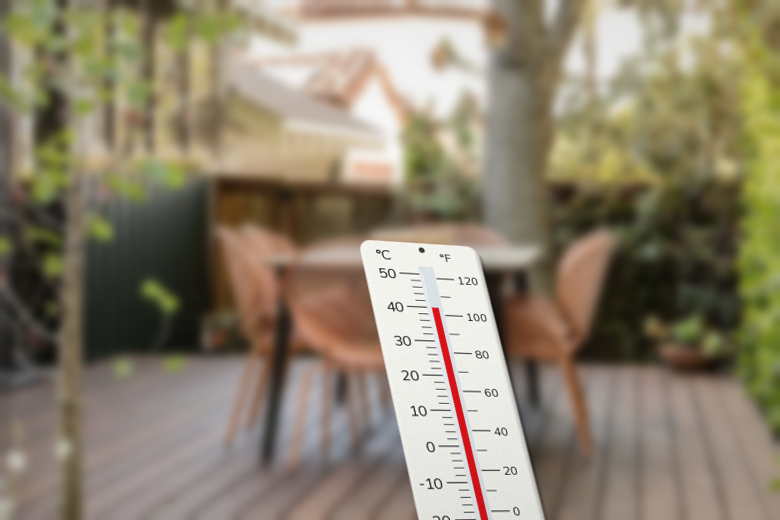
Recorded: 40 °C
